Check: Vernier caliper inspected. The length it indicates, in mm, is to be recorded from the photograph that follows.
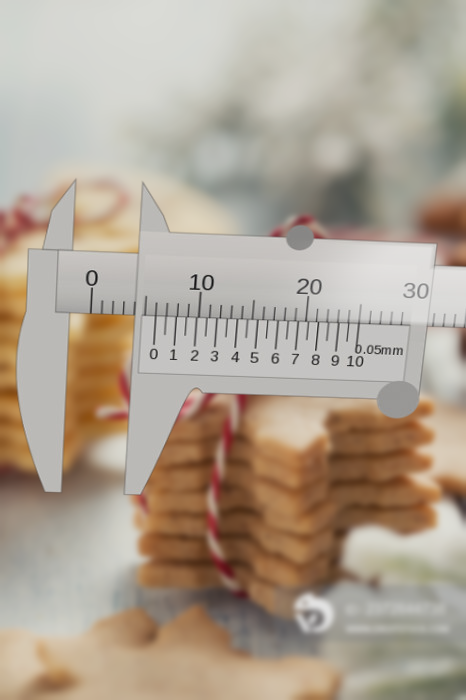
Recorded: 6.0 mm
